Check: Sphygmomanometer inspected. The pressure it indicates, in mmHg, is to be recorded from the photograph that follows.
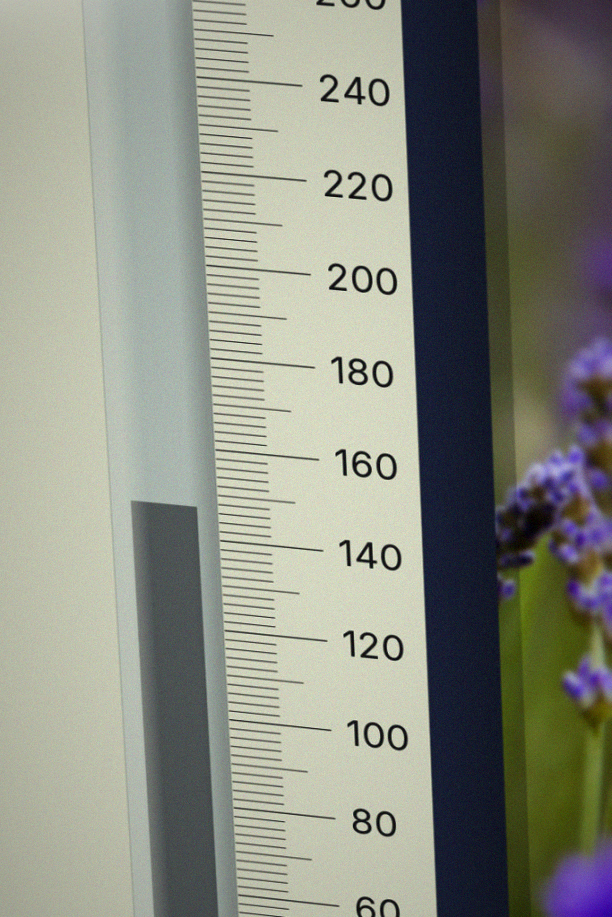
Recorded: 147 mmHg
